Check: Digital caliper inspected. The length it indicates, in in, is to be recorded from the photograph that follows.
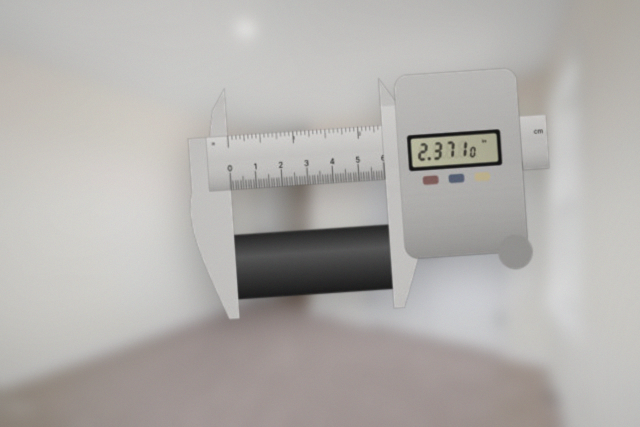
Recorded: 2.3710 in
